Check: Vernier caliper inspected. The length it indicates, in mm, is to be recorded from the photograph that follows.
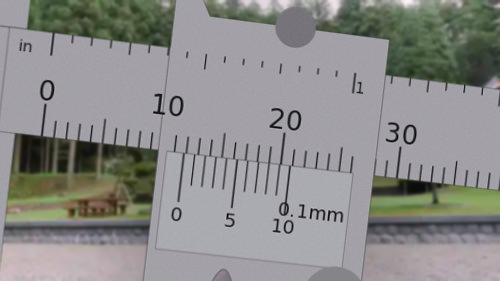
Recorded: 11.8 mm
